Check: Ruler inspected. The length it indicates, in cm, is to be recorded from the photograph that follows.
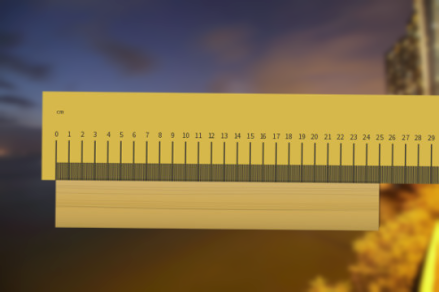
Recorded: 25 cm
